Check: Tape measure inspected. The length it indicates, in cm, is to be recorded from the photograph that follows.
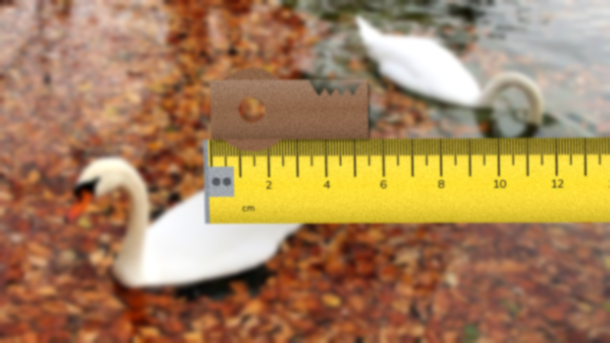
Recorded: 5.5 cm
